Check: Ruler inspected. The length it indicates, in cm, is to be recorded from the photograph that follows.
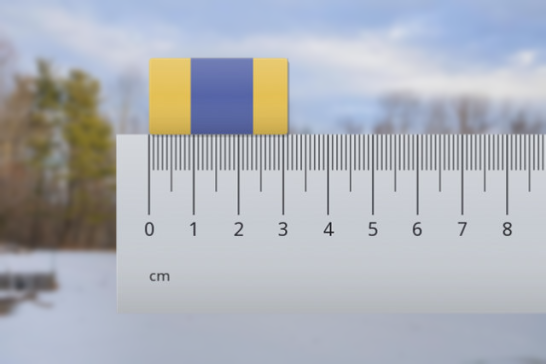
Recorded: 3.1 cm
